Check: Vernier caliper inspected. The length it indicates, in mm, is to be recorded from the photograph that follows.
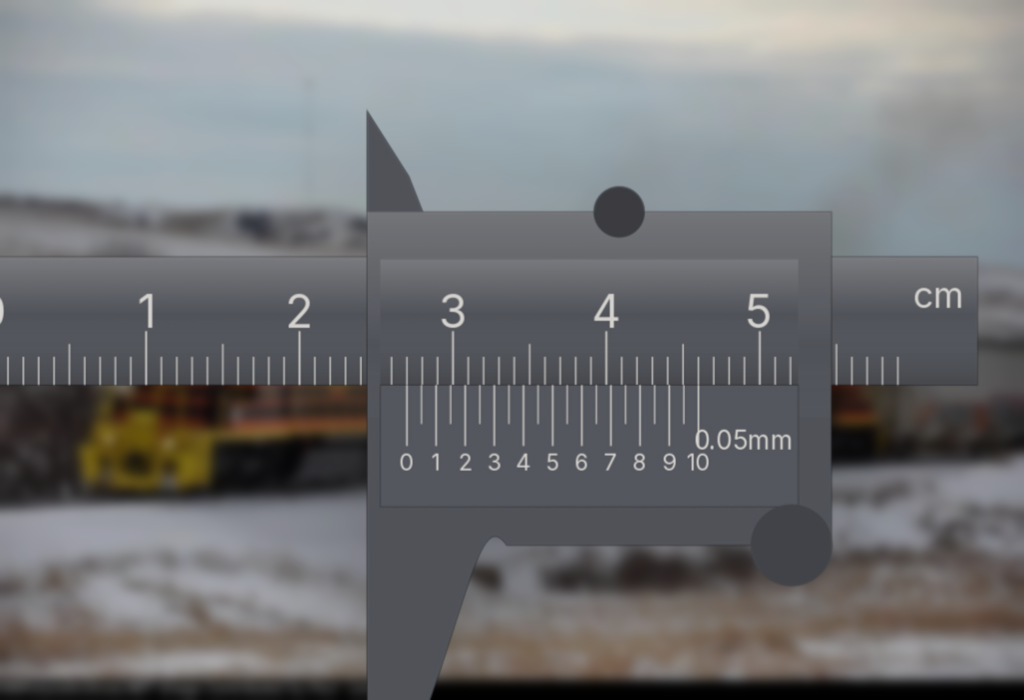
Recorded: 27.0 mm
